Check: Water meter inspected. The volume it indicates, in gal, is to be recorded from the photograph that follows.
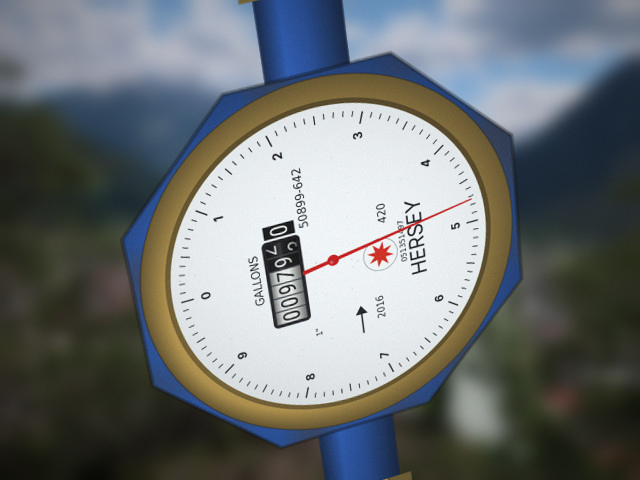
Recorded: 97924.7 gal
